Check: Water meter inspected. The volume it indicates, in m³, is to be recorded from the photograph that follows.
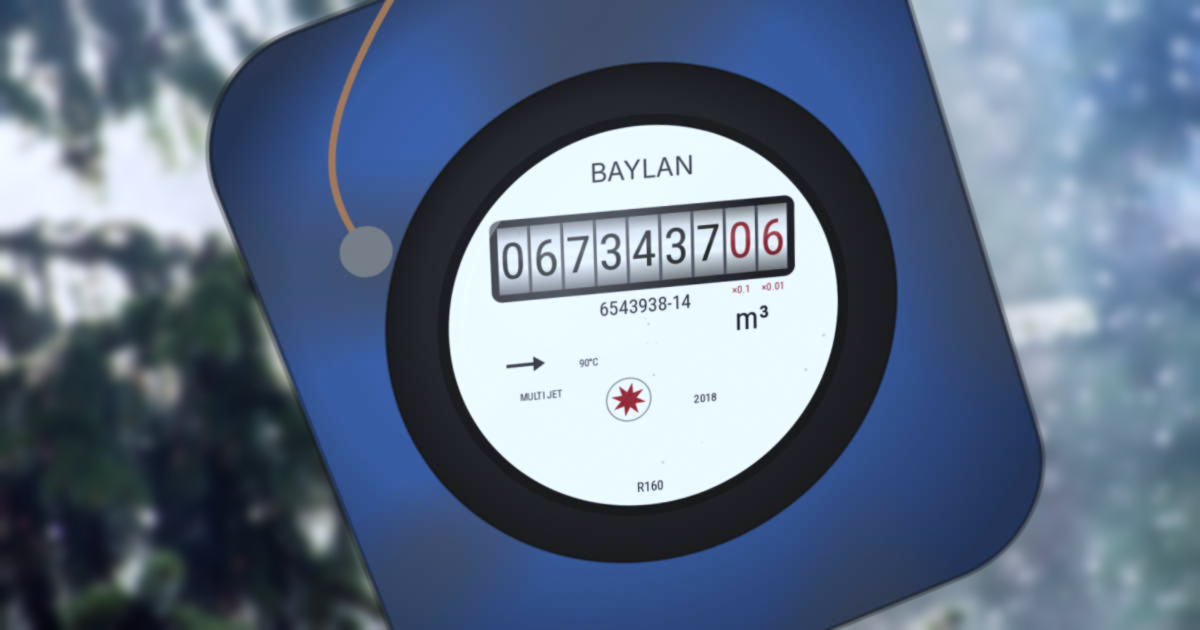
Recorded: 673437.06 m³
